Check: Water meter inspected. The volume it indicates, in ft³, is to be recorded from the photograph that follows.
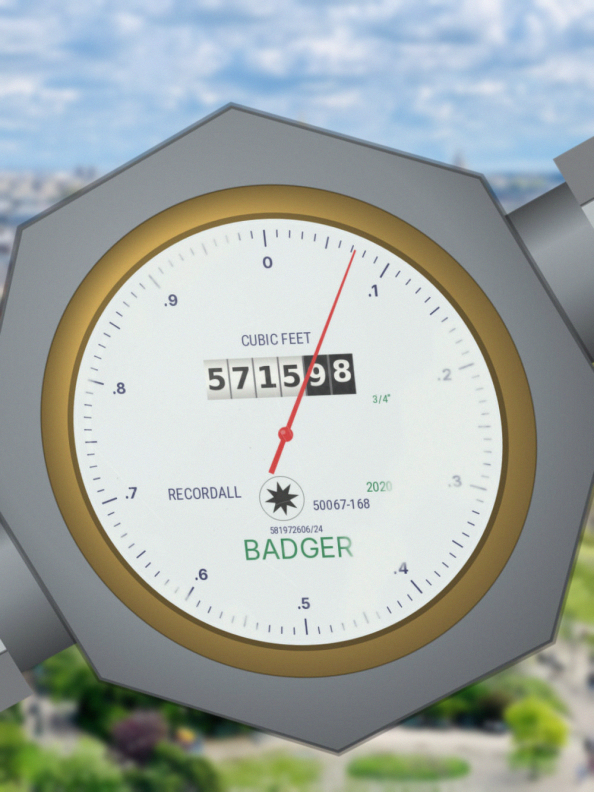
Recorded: 571598.07 ft³
